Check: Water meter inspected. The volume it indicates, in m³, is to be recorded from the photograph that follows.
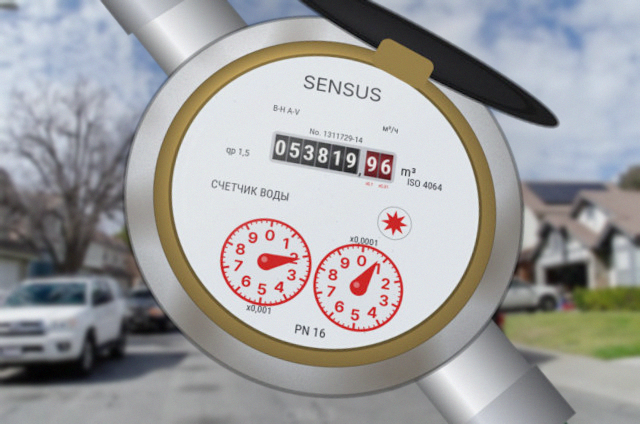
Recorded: 53819.9620 m³
